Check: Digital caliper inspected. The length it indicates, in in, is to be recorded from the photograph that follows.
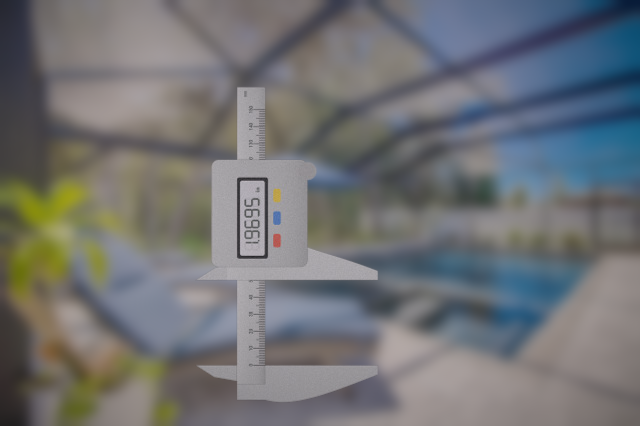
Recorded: 1.9695 in
